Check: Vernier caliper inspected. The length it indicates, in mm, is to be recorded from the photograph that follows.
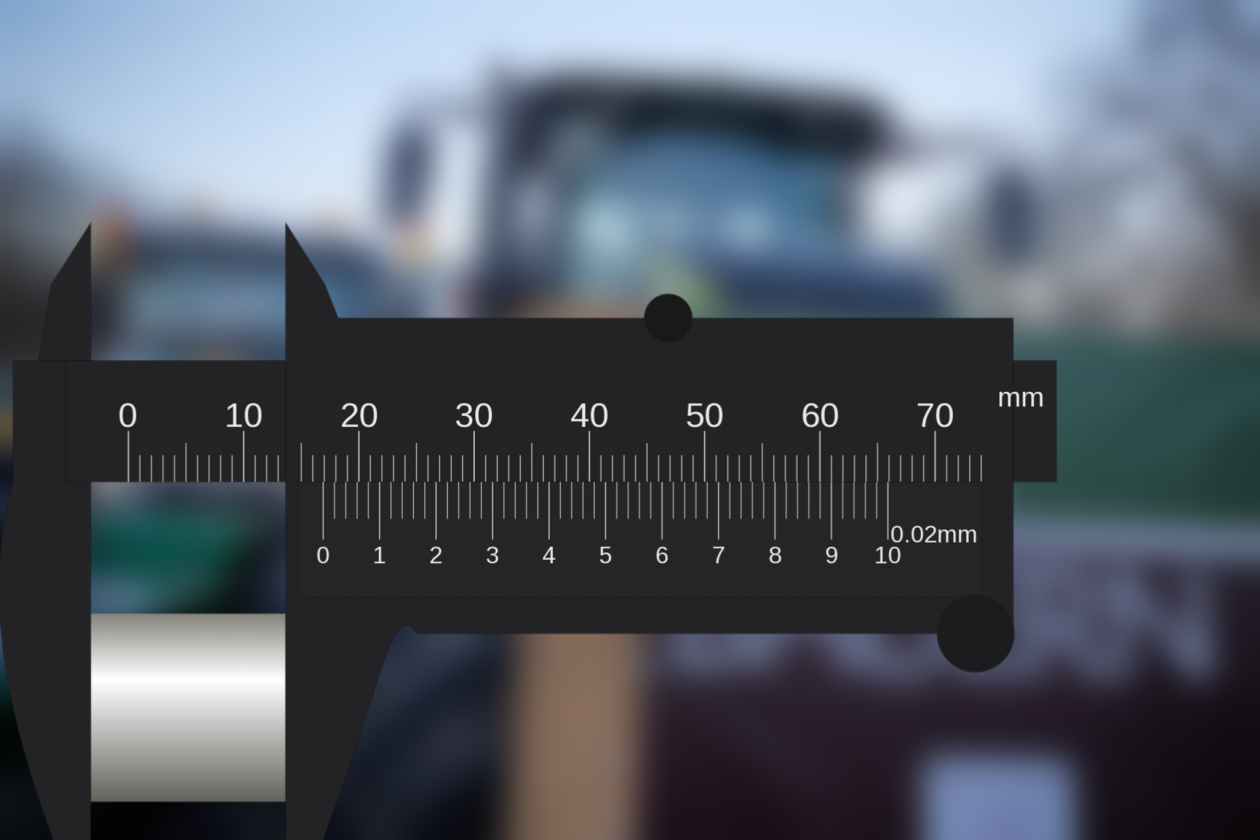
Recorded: 16.9 mm
